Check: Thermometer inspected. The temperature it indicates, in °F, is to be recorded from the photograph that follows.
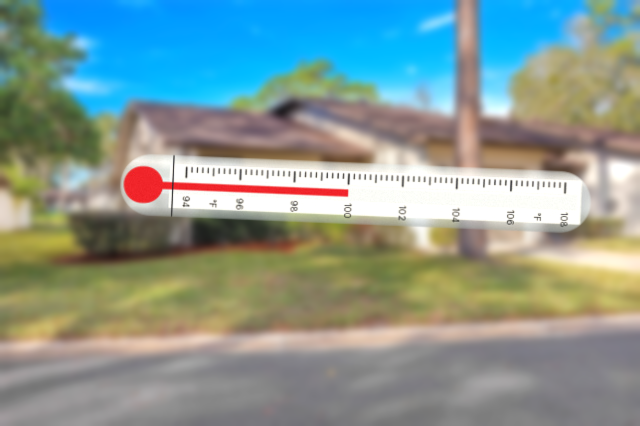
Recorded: 100 °F
